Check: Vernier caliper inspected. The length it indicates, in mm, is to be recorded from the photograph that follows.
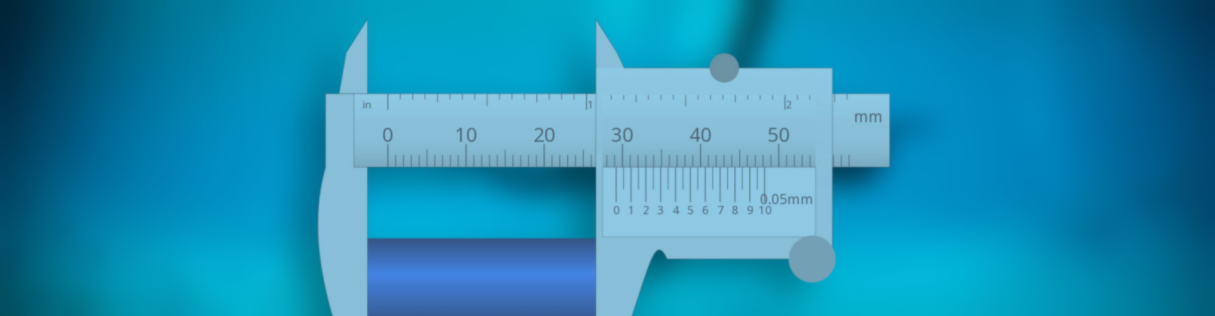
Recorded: 29.2 mm
